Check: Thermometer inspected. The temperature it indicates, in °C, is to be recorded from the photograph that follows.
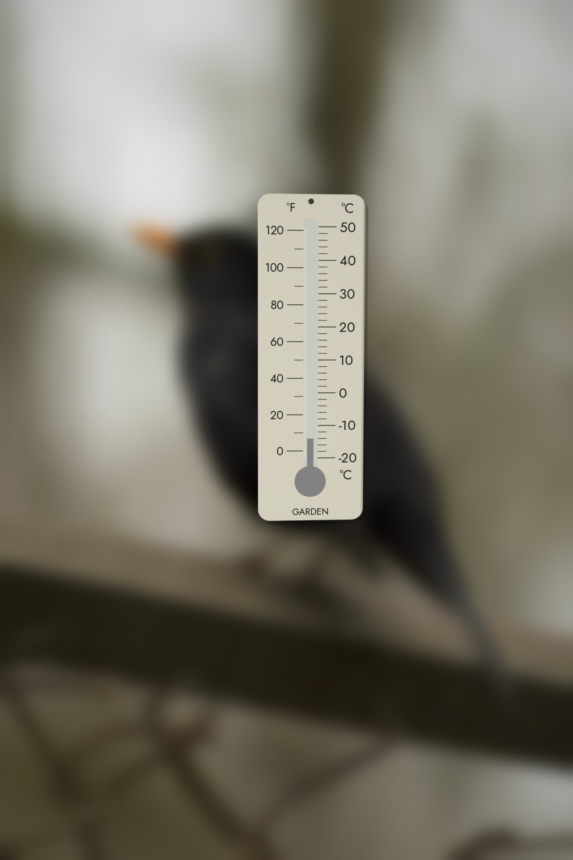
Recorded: -14 °C
